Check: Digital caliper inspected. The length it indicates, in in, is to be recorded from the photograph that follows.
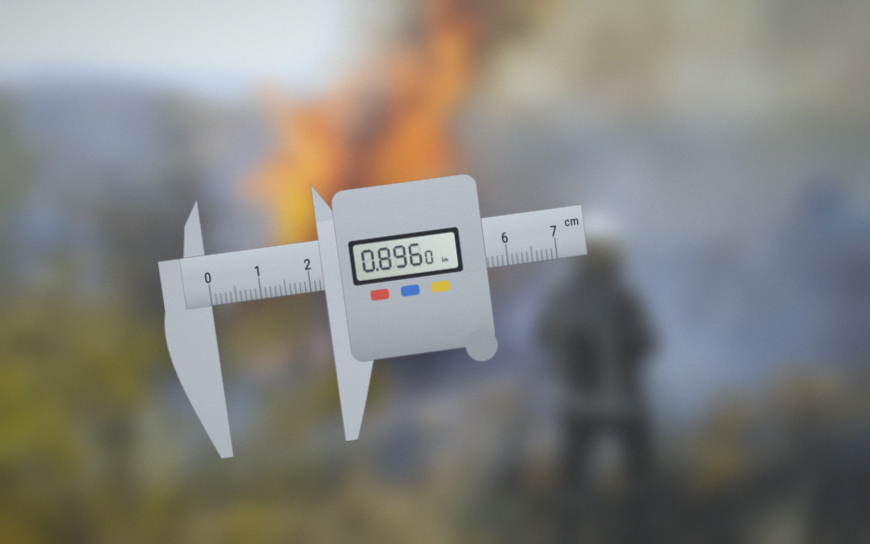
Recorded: 0.8960 in
